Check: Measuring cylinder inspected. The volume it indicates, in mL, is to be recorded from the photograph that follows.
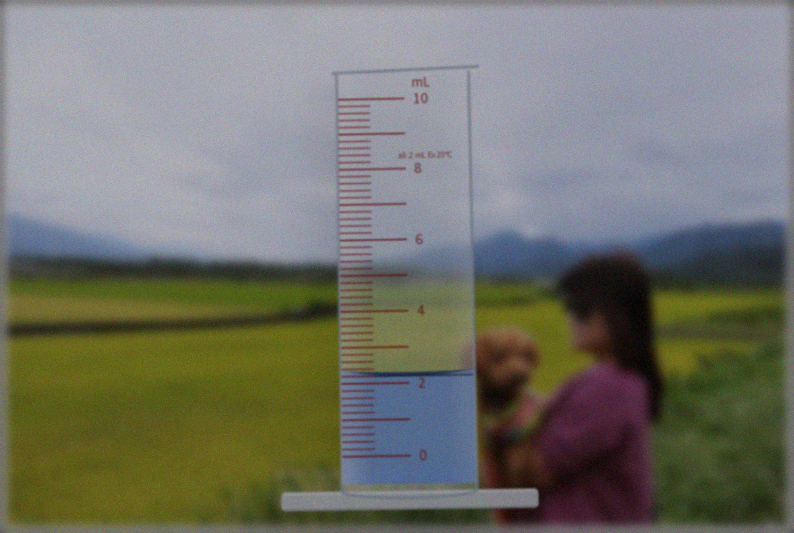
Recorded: 2.2 mL
